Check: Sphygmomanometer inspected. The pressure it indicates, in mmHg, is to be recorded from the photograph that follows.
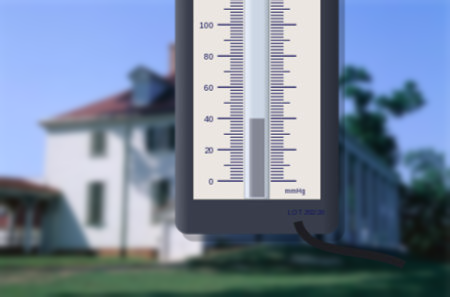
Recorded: 40 mmHg
